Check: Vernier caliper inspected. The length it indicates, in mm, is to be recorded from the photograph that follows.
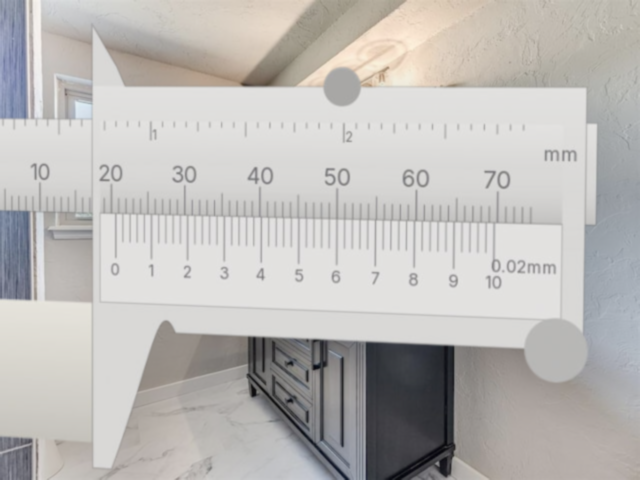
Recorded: 20.6 mm
